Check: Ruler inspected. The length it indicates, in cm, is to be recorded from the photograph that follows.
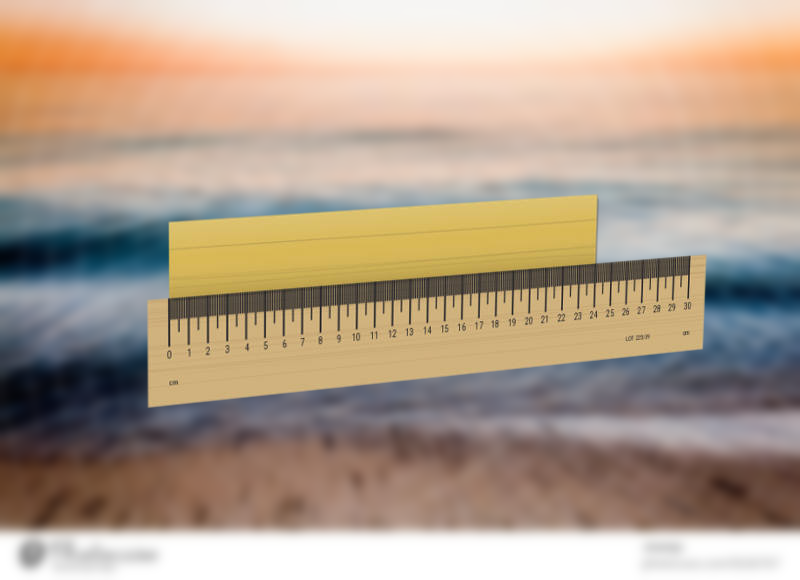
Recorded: 24 cm
